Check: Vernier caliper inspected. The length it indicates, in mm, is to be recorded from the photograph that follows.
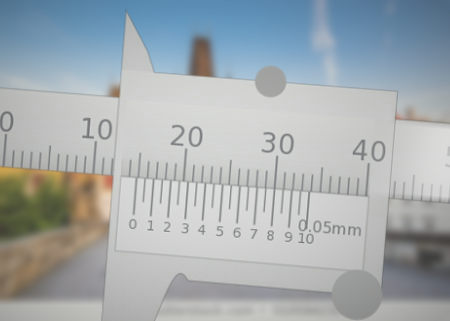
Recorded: 14.8 mm
